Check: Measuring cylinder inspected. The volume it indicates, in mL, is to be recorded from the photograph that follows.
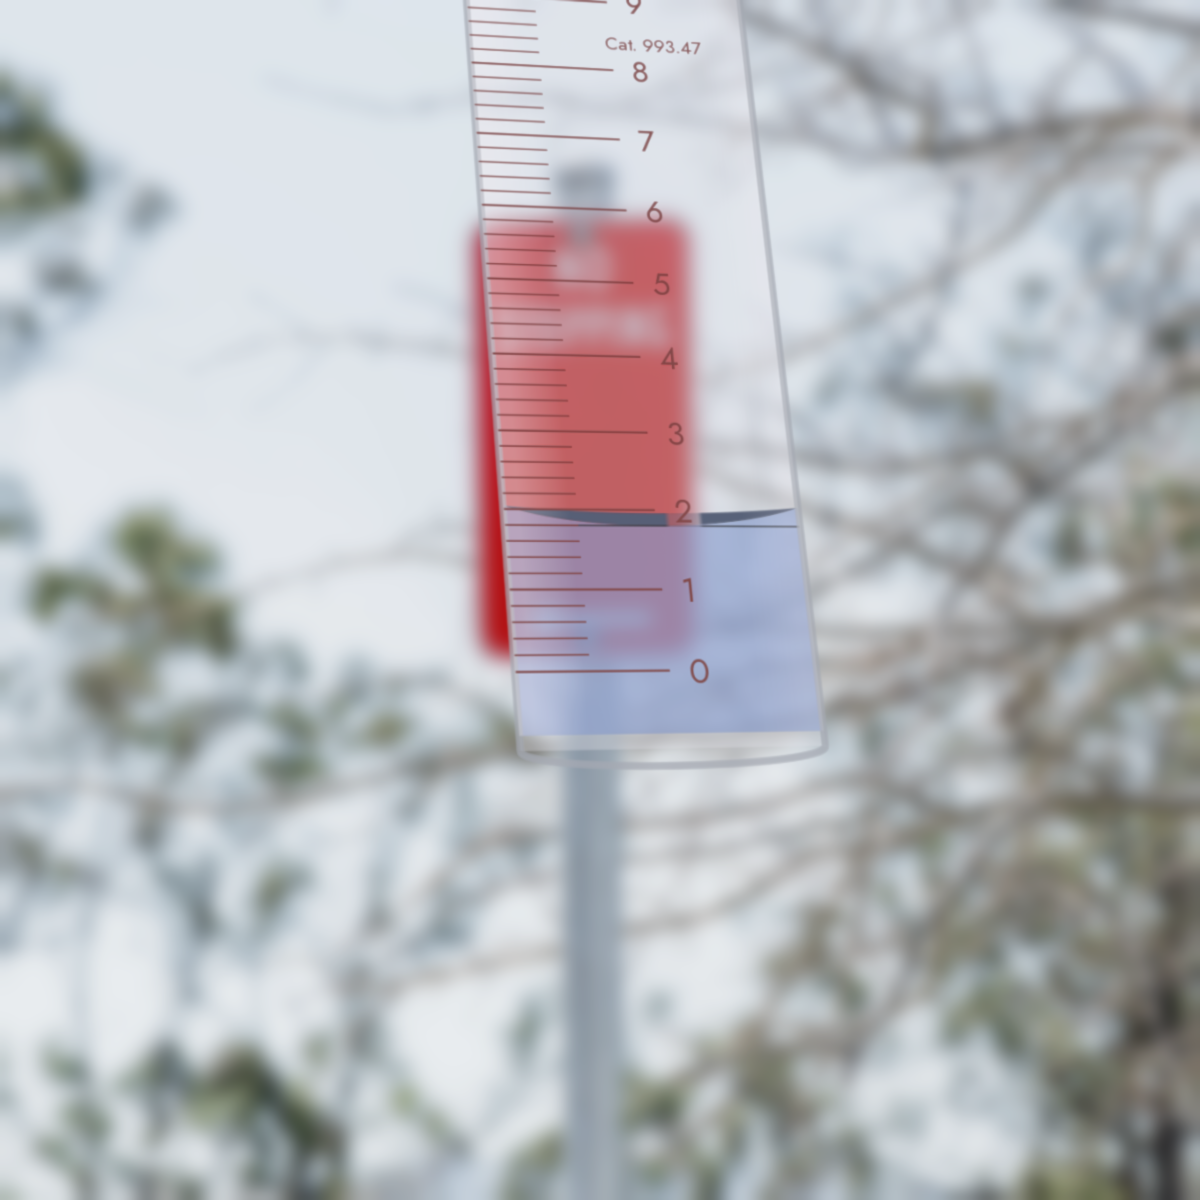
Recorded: 1.8 mL
